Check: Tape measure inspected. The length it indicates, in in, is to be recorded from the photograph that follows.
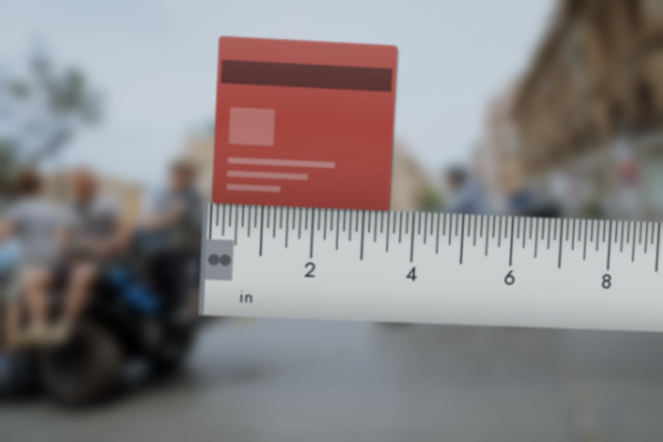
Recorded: 3.5 in
